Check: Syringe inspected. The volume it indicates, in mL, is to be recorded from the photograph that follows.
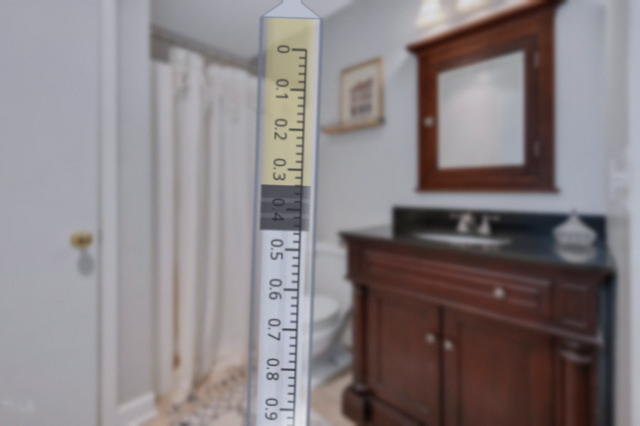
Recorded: 0.34 mL
